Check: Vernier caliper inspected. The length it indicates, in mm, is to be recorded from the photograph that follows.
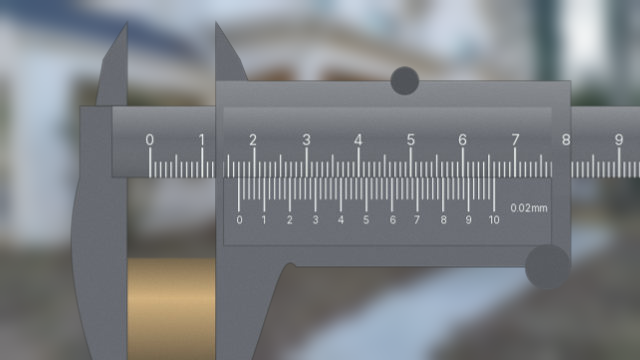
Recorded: 17.0 mm
